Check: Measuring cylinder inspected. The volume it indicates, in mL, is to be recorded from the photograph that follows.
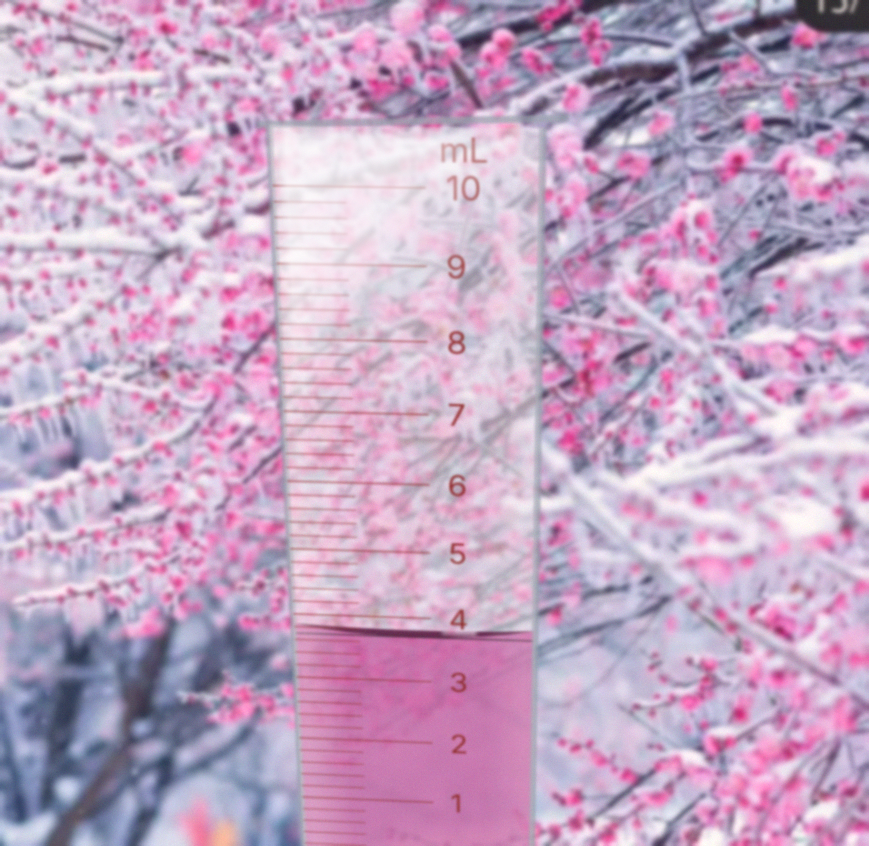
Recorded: 3.7 mL
